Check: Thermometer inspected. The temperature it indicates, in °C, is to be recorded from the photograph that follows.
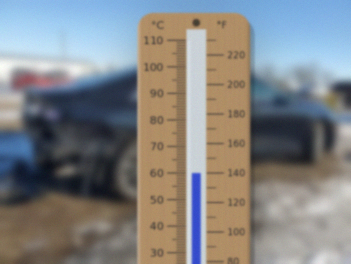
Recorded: 60 °C
